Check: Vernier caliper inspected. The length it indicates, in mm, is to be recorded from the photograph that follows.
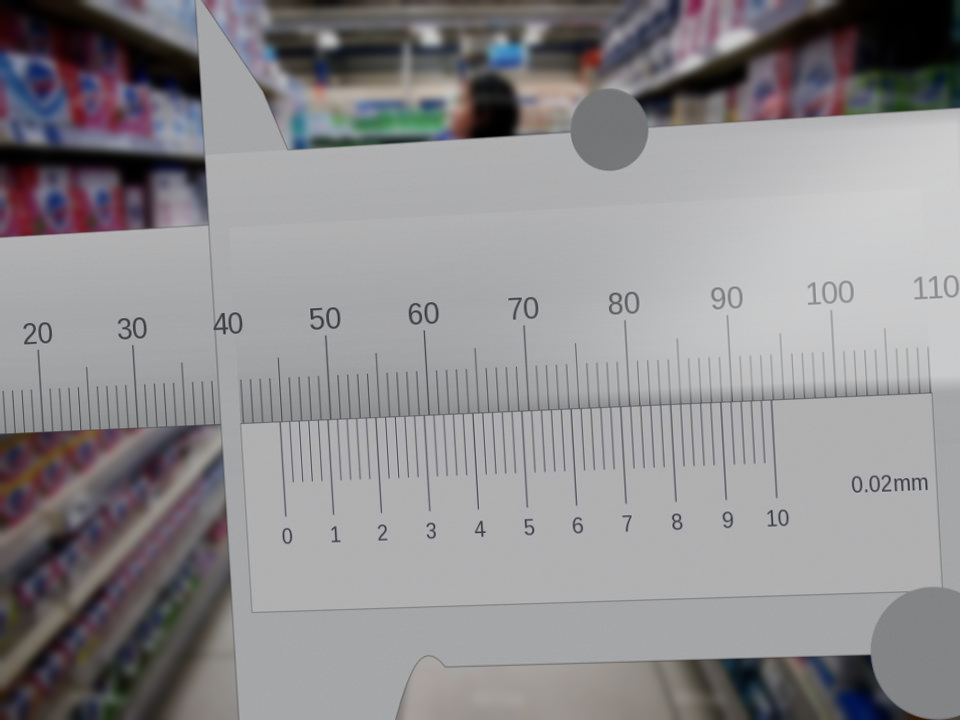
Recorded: 44.8 mm
